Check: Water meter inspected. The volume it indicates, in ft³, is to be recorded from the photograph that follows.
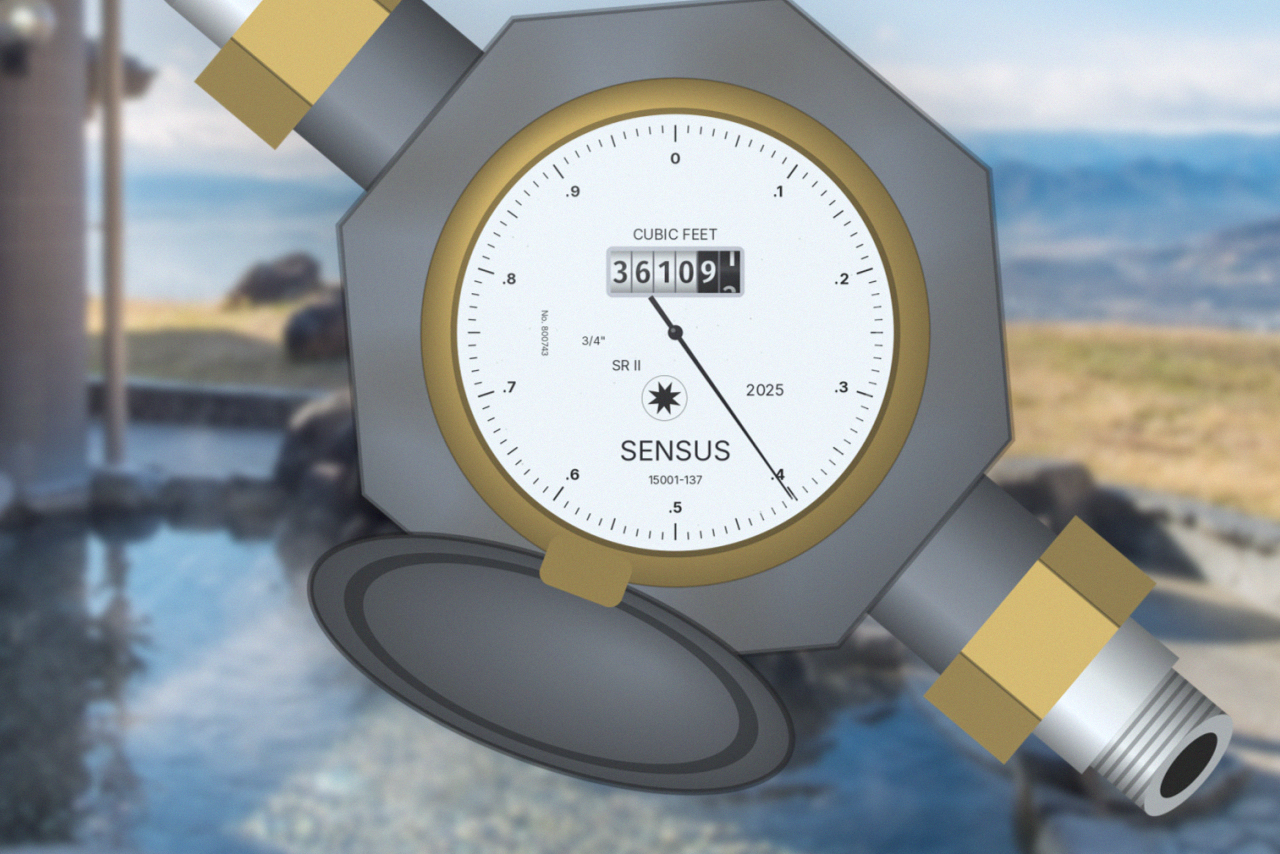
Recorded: 361091.40 ft³
